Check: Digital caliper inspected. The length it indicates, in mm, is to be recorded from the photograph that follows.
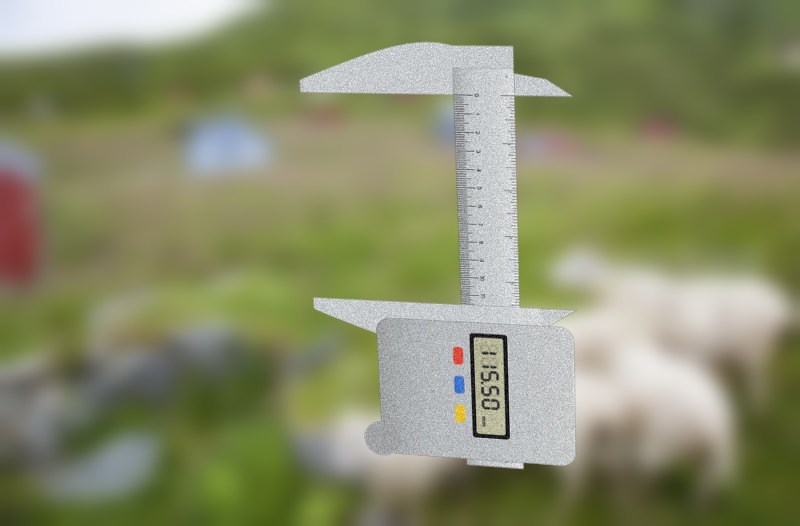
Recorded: 115.50 mm
